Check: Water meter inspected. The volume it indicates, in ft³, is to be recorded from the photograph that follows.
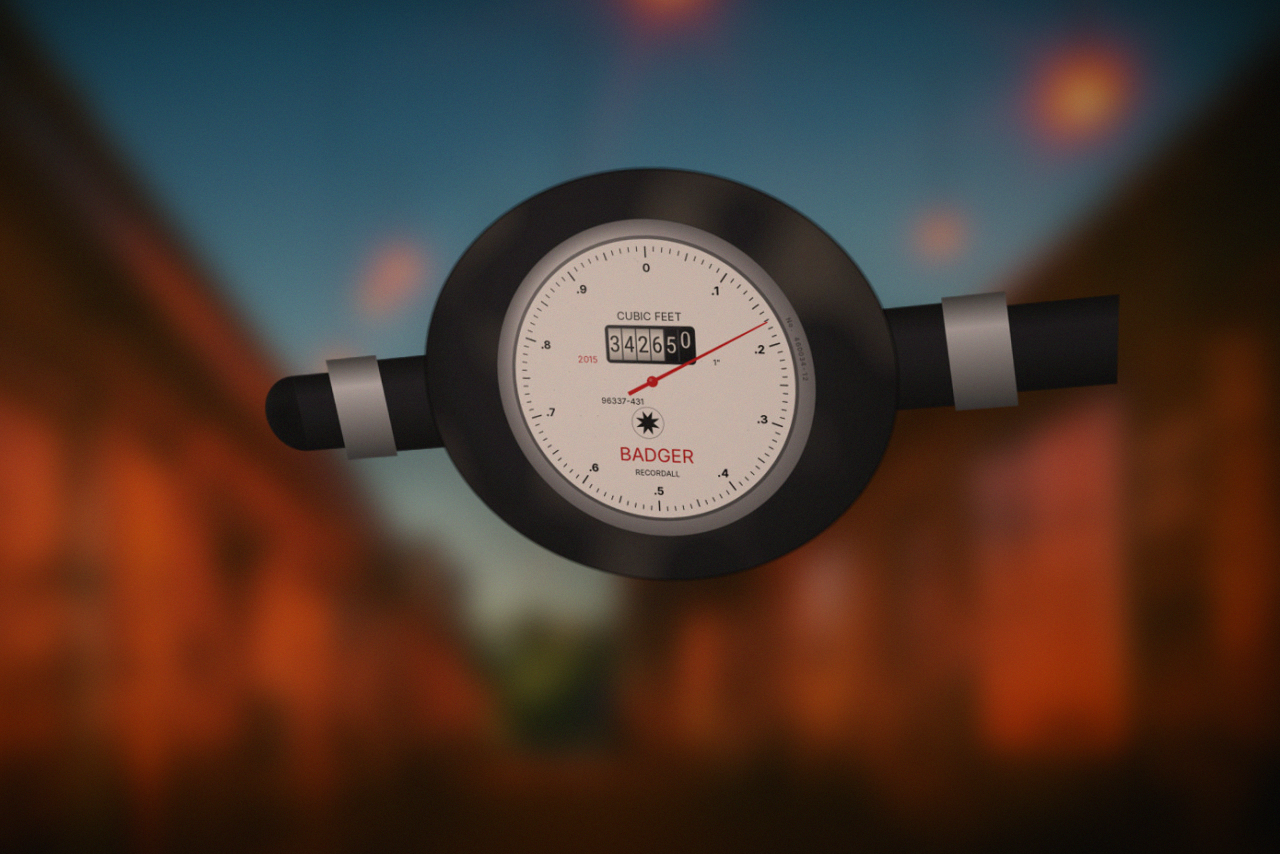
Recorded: 342650.17 ft³
